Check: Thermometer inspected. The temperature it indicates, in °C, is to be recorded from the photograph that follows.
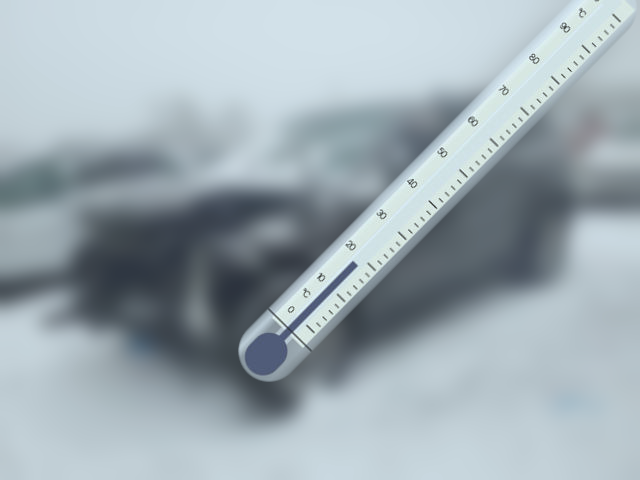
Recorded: 18 °C
